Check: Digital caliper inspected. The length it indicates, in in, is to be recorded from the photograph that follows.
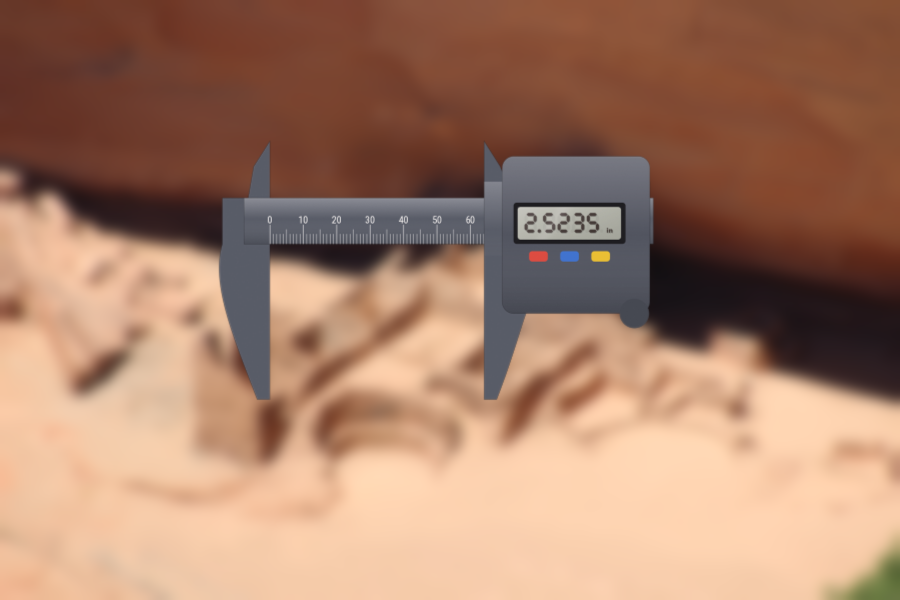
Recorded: 2.5235 in
